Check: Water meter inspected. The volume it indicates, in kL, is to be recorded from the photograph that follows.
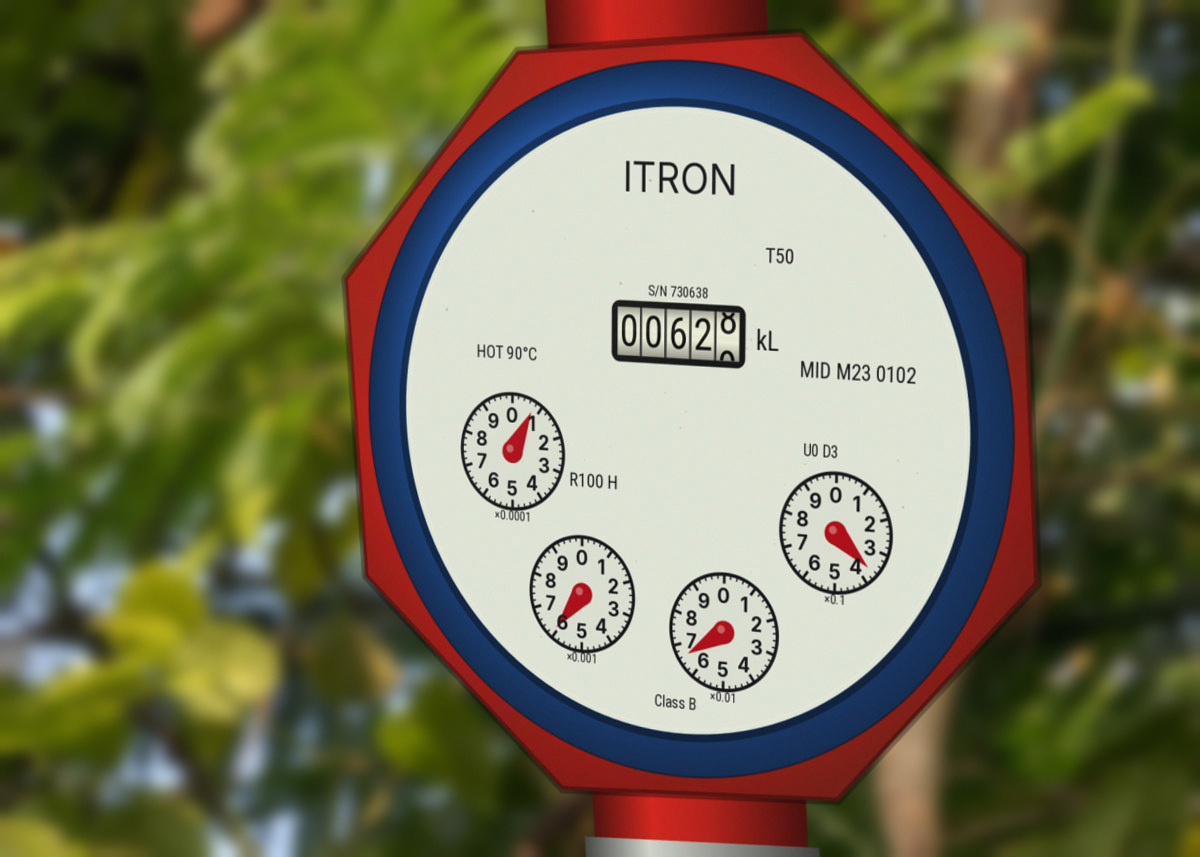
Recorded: 628.3660 kL
